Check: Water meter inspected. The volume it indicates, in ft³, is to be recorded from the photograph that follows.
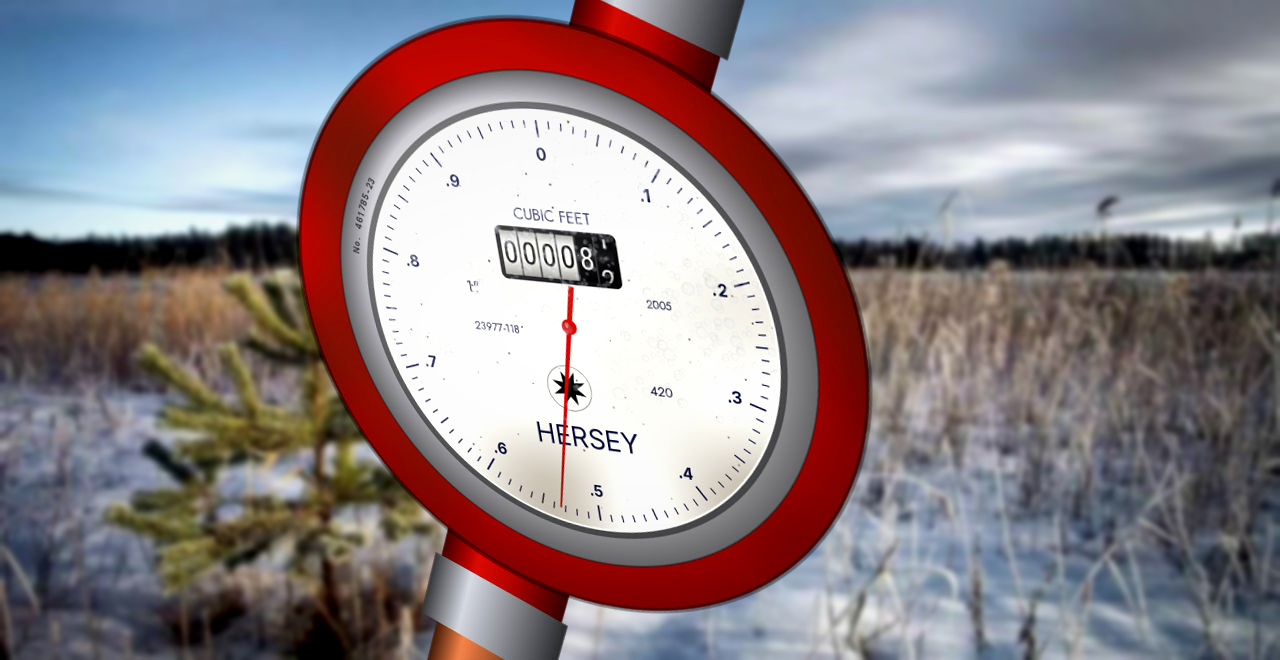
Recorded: 81.53 ft³
